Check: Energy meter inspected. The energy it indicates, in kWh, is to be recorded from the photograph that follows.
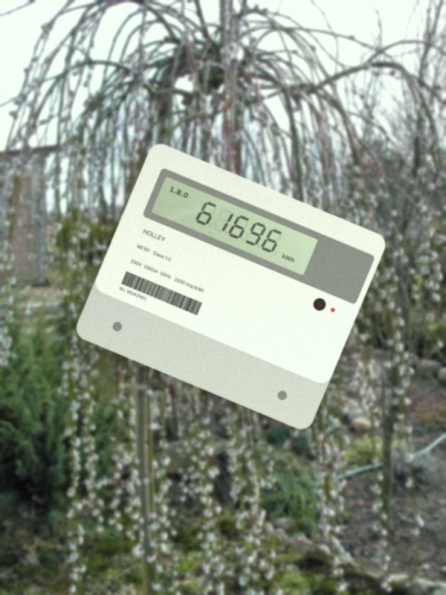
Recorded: 61696 kWh
